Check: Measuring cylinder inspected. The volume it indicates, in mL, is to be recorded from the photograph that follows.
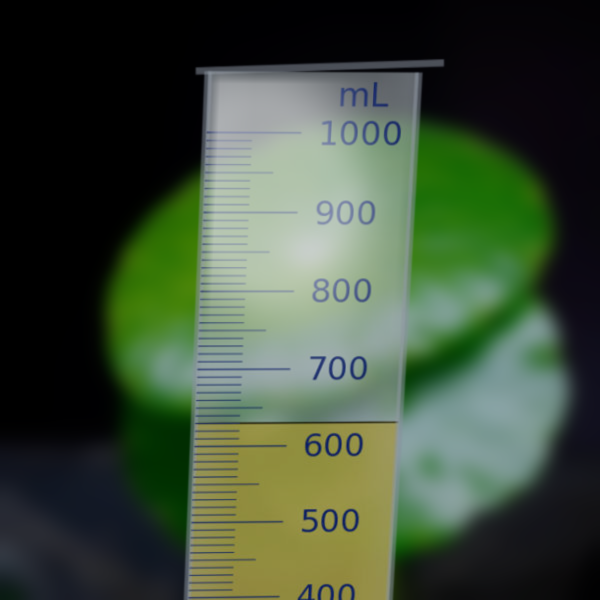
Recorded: 630 mL
